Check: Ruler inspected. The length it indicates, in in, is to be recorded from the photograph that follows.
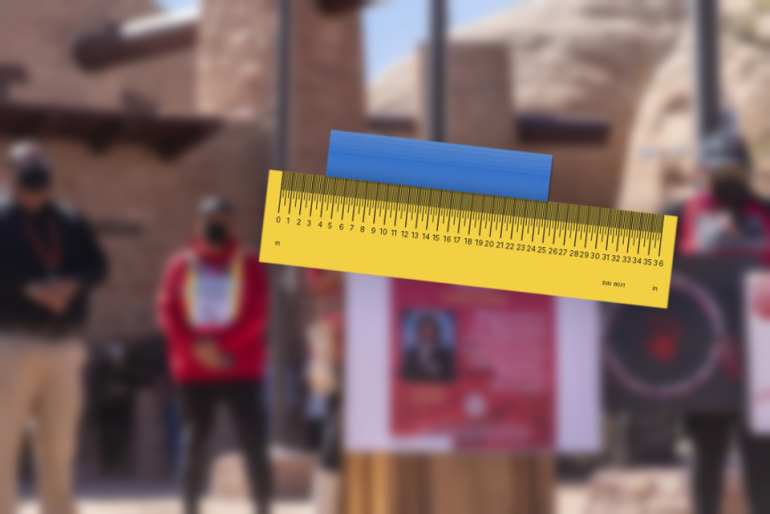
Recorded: 21 in
